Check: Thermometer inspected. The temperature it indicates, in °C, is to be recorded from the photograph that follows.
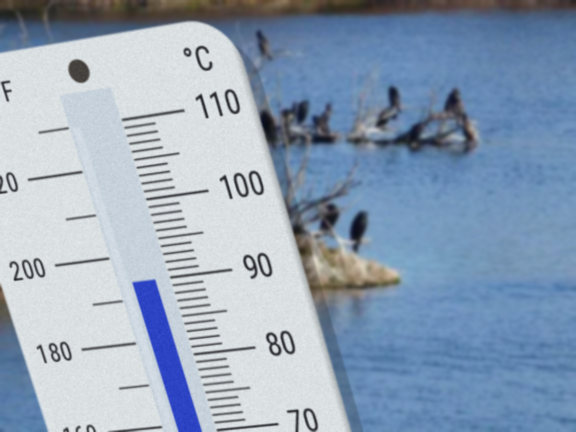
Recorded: 90 °C
